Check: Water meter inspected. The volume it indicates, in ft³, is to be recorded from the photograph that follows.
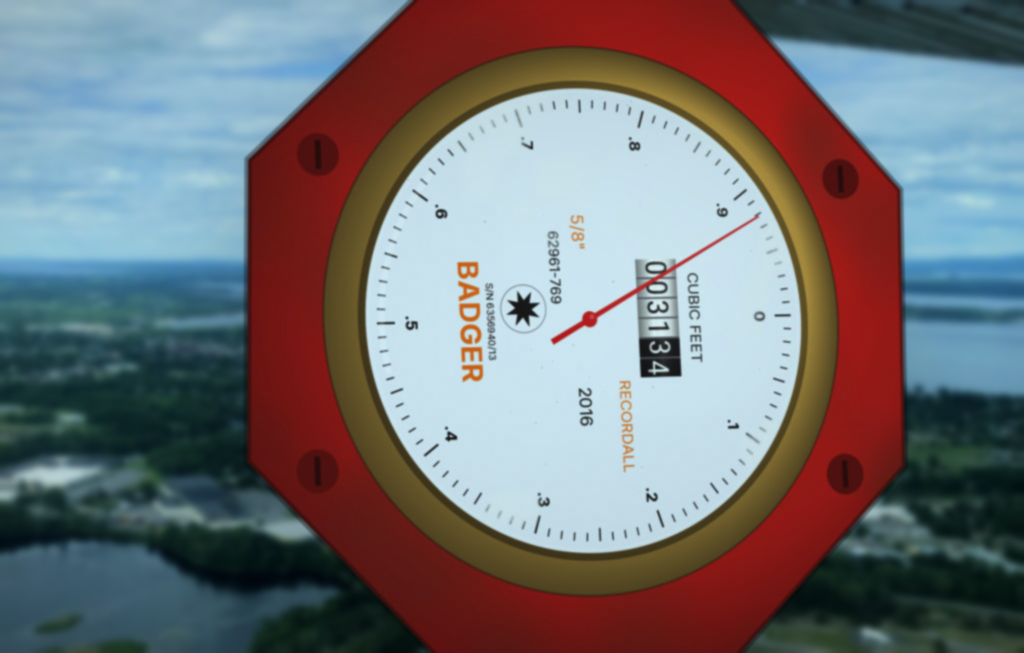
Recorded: 3133.92 ft³
